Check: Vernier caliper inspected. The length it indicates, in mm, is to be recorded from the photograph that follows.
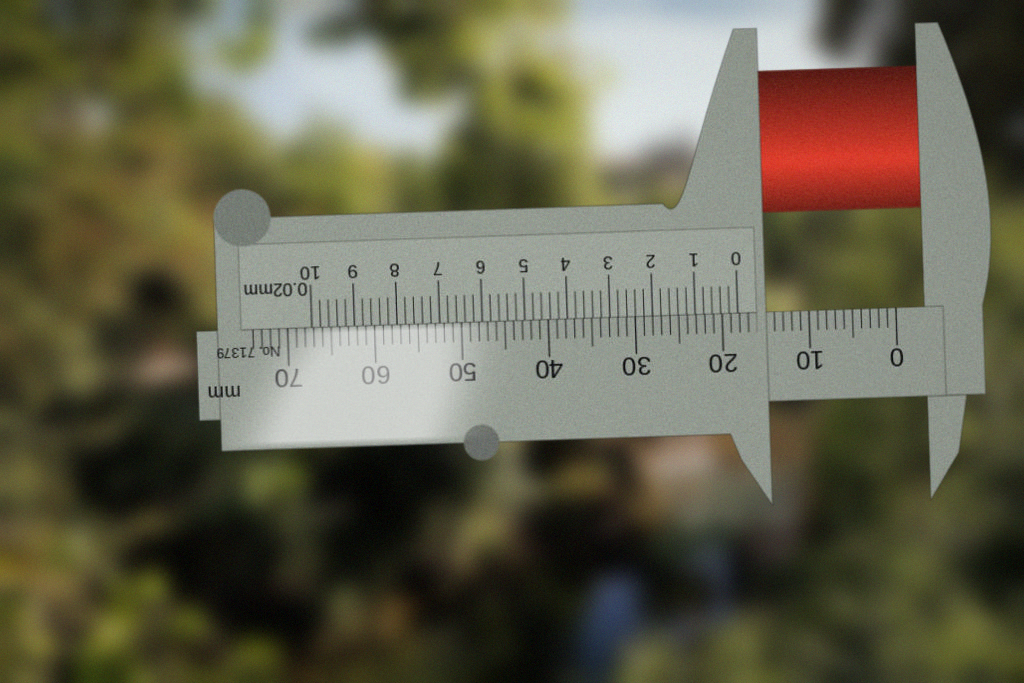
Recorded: 18.2 mm
